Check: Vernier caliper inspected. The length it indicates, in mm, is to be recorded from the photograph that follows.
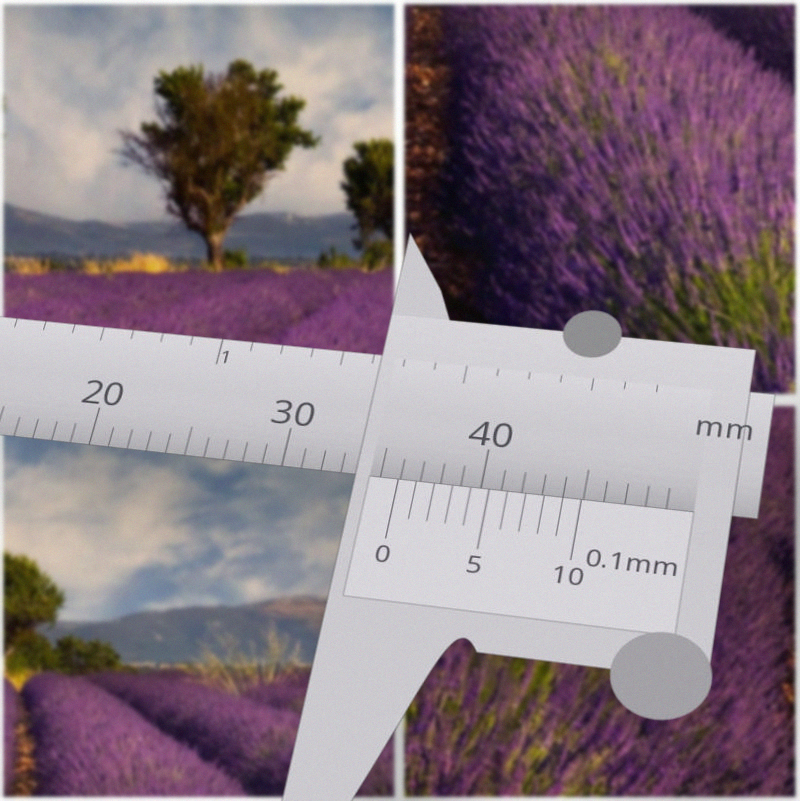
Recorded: 35.9 mm
